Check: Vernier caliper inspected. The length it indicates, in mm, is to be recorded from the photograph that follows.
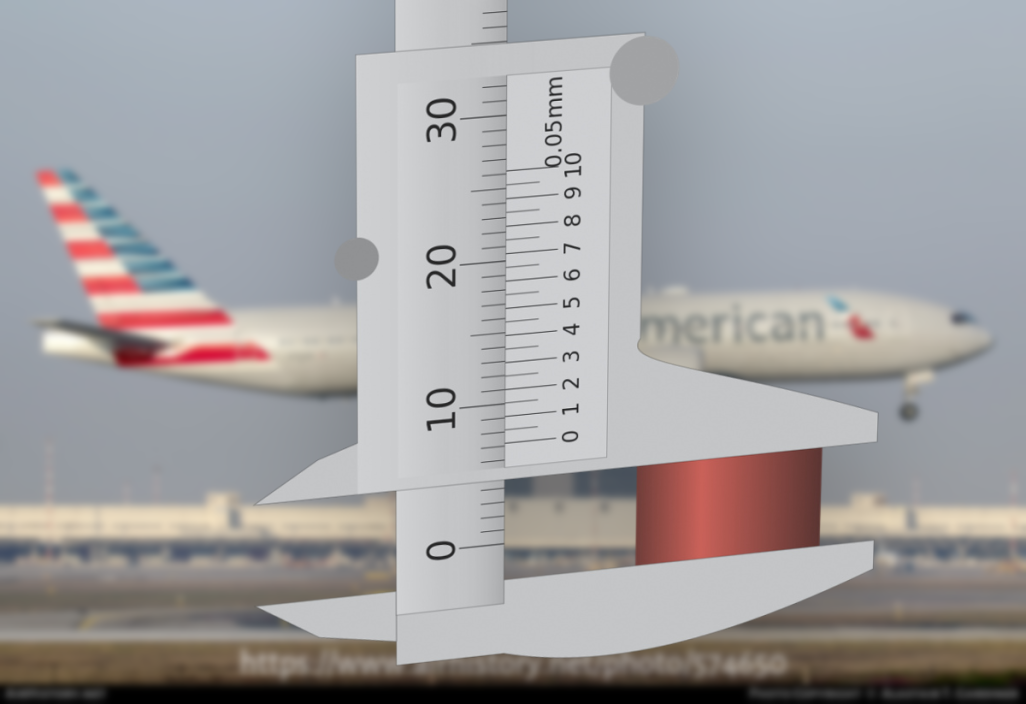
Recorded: 7.2 mm
